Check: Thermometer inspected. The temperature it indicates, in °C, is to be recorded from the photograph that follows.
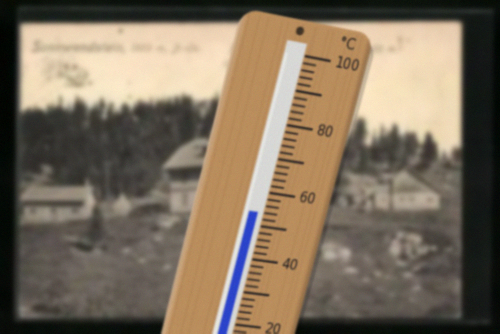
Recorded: 54 °C
